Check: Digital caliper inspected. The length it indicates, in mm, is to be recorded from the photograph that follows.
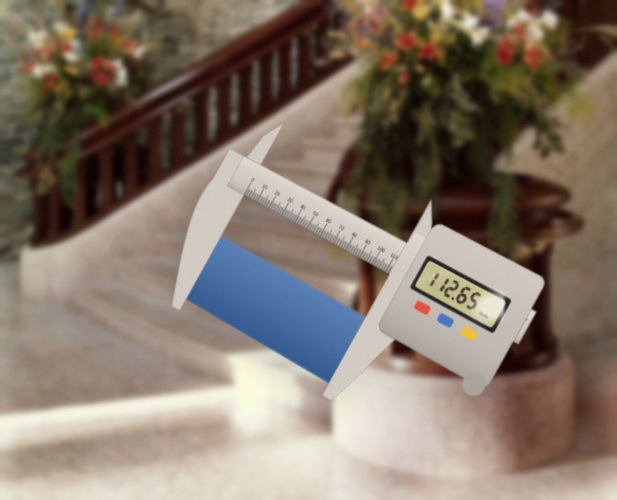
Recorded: 112.65 mm
